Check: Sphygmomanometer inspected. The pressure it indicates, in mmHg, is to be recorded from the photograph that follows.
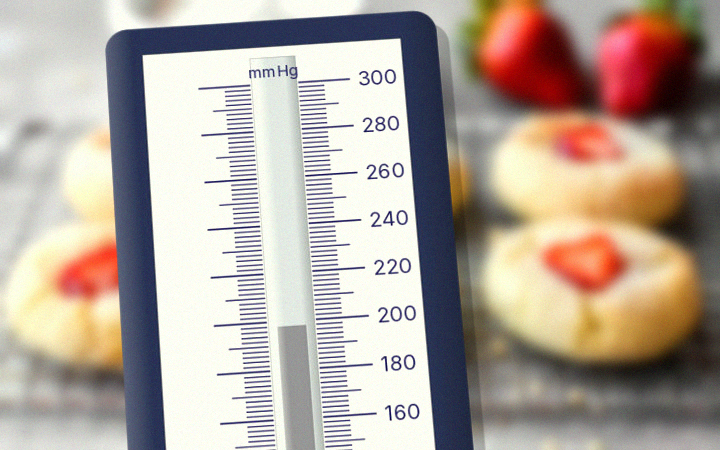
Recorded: 198 mmHg
